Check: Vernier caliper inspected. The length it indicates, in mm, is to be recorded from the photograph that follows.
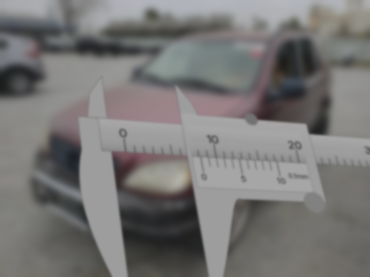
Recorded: 8.2 mm
